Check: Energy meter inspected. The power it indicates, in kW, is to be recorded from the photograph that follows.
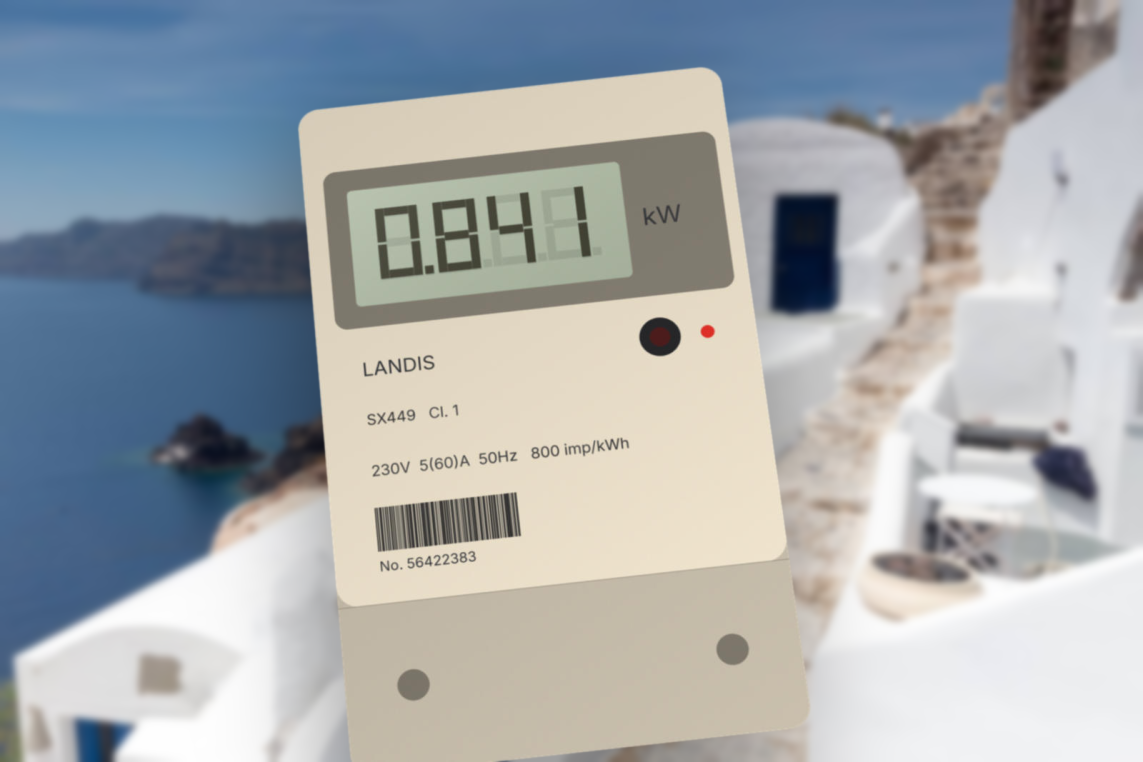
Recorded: 0.841 kW
